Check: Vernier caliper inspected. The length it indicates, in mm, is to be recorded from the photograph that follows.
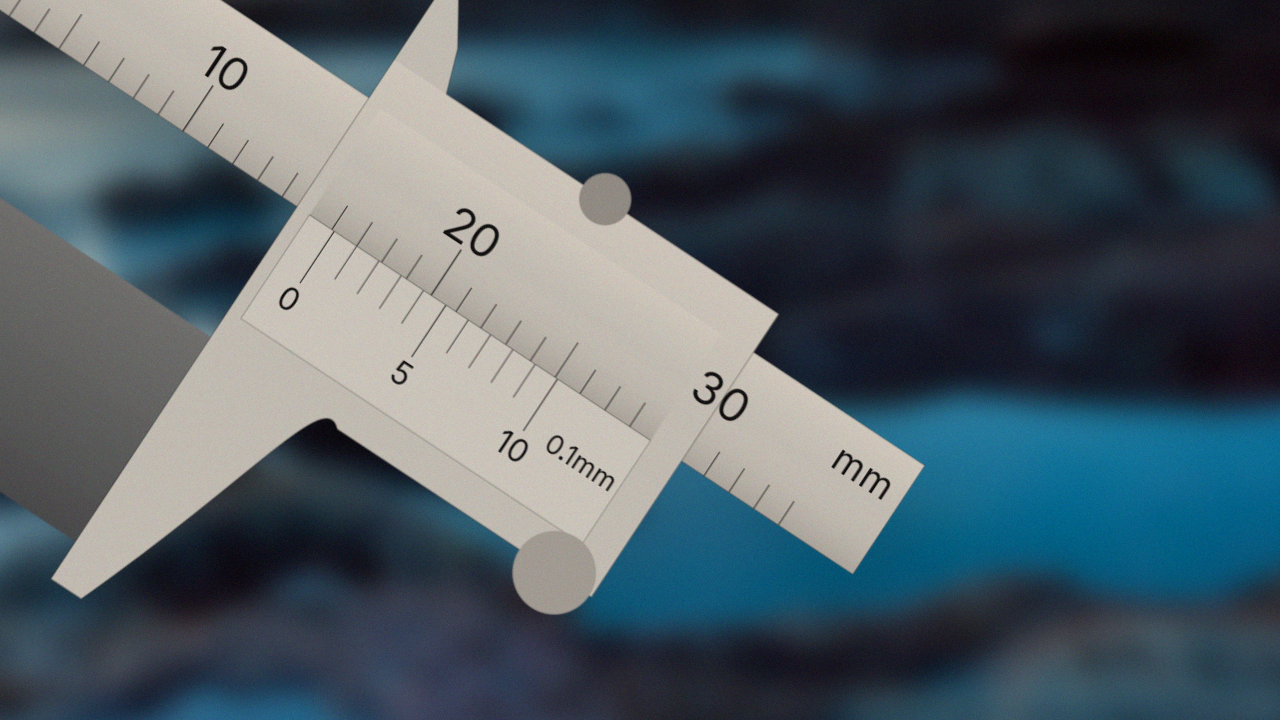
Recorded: 16.1 mm
